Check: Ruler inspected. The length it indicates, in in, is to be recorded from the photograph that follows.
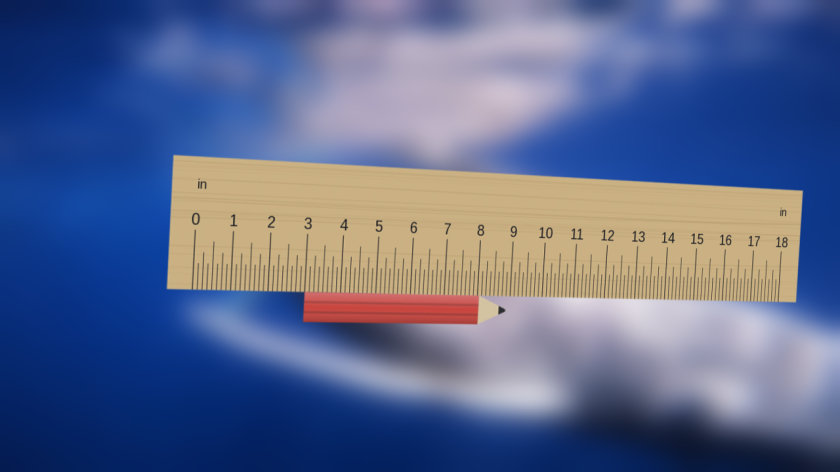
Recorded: 5.875 in
